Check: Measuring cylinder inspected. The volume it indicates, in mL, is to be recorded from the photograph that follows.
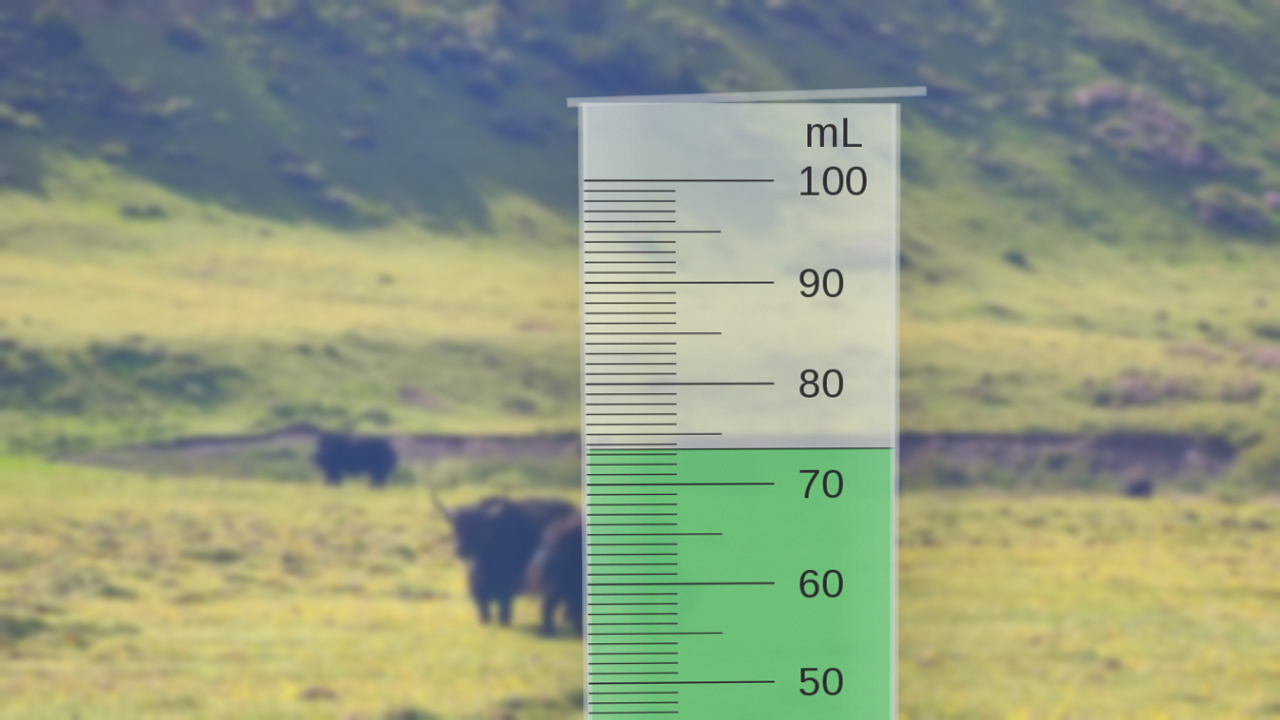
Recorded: 73.5 mL
